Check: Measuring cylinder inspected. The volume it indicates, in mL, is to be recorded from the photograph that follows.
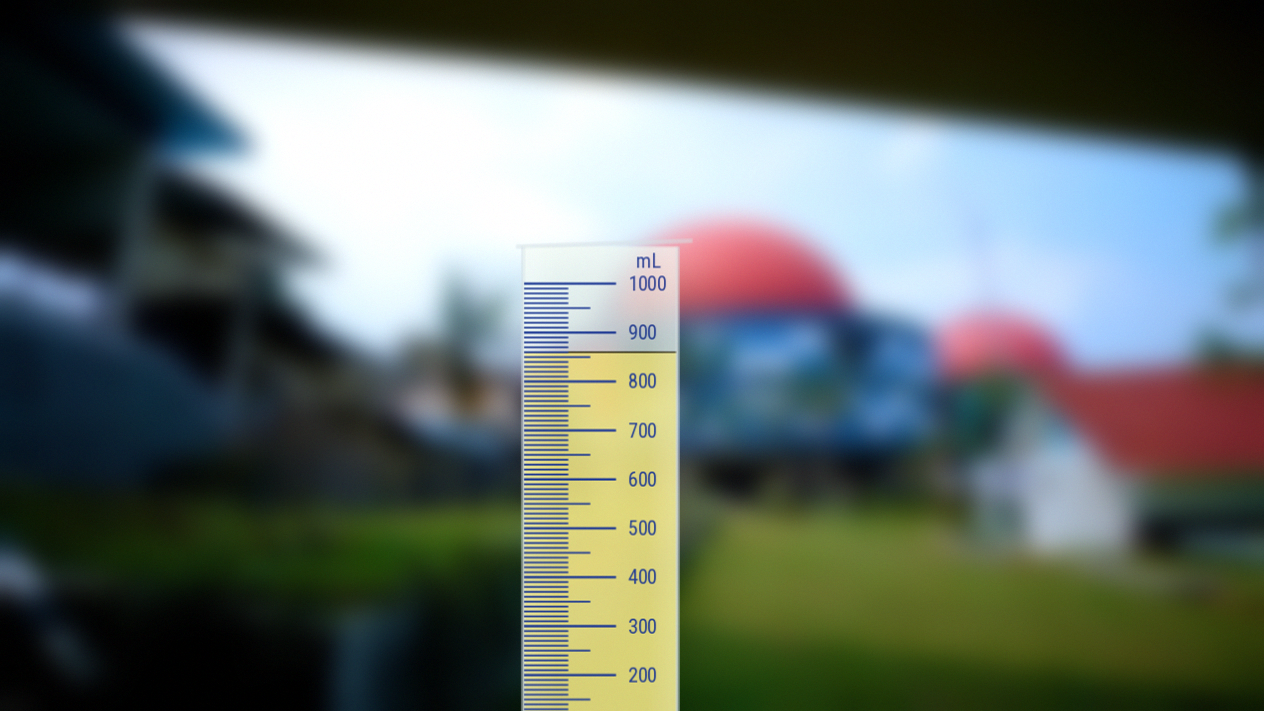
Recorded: 860 mL
